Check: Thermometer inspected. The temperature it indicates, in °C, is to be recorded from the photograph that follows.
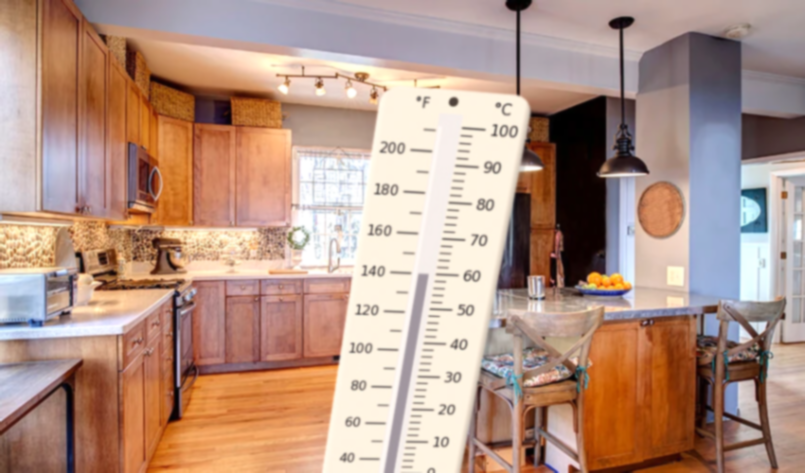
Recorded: 60 °C
